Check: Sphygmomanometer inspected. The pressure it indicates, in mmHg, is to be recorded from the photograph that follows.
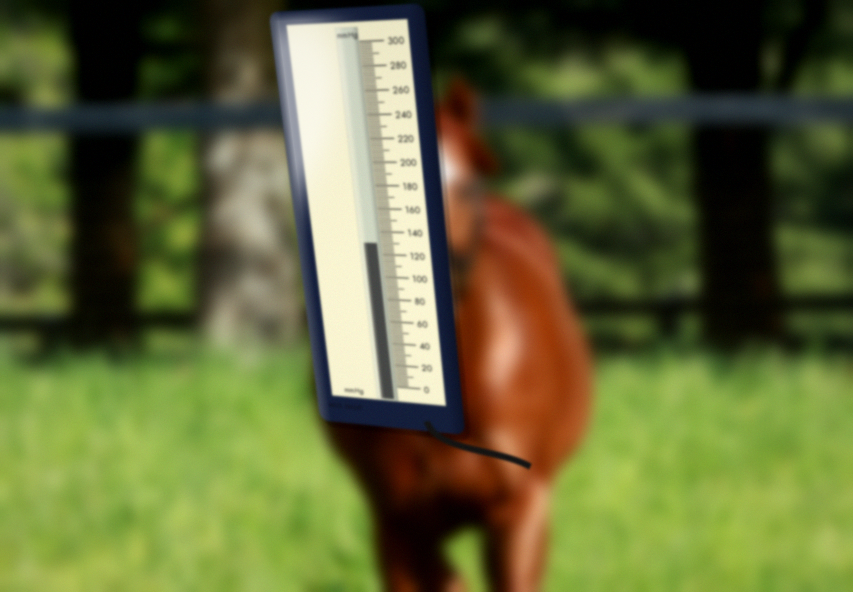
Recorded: 130 mmHg
